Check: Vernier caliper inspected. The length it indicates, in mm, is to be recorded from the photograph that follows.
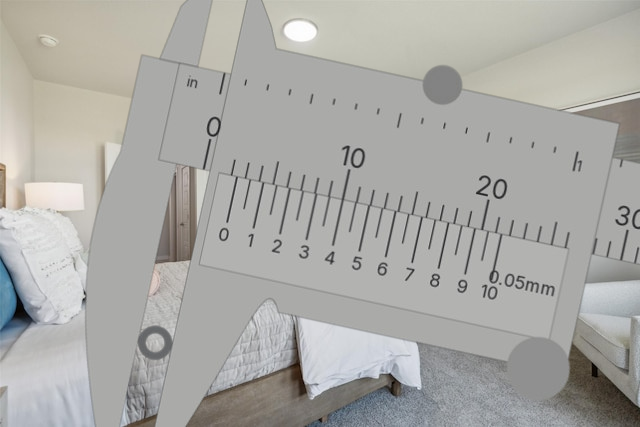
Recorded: 2.4 mm
